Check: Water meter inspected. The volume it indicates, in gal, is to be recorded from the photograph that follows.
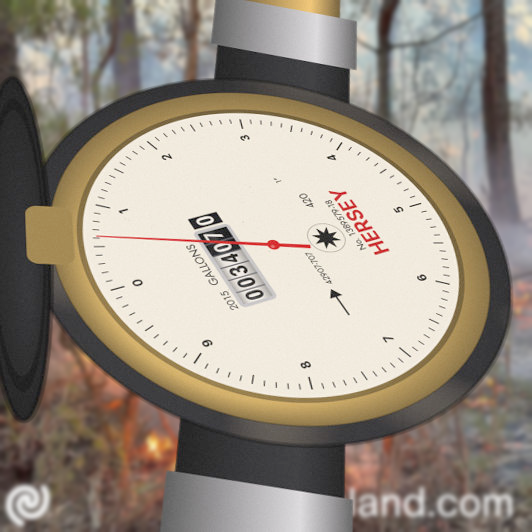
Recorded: 34070.6 gal
